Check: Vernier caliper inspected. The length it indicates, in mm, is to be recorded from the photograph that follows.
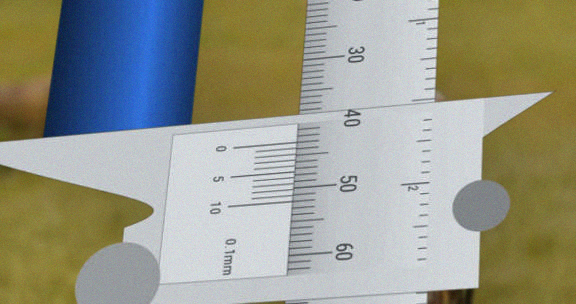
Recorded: 43.0 mm
